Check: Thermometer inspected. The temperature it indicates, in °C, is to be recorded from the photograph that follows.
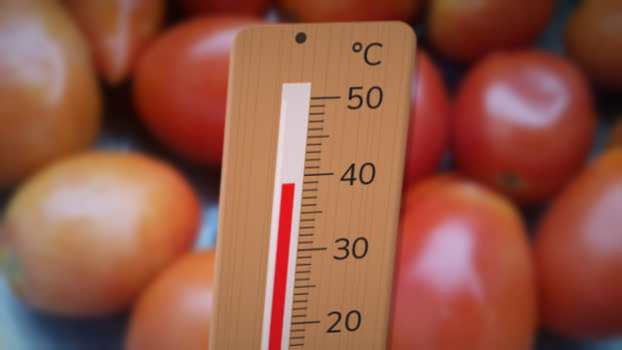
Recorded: 39 °C
